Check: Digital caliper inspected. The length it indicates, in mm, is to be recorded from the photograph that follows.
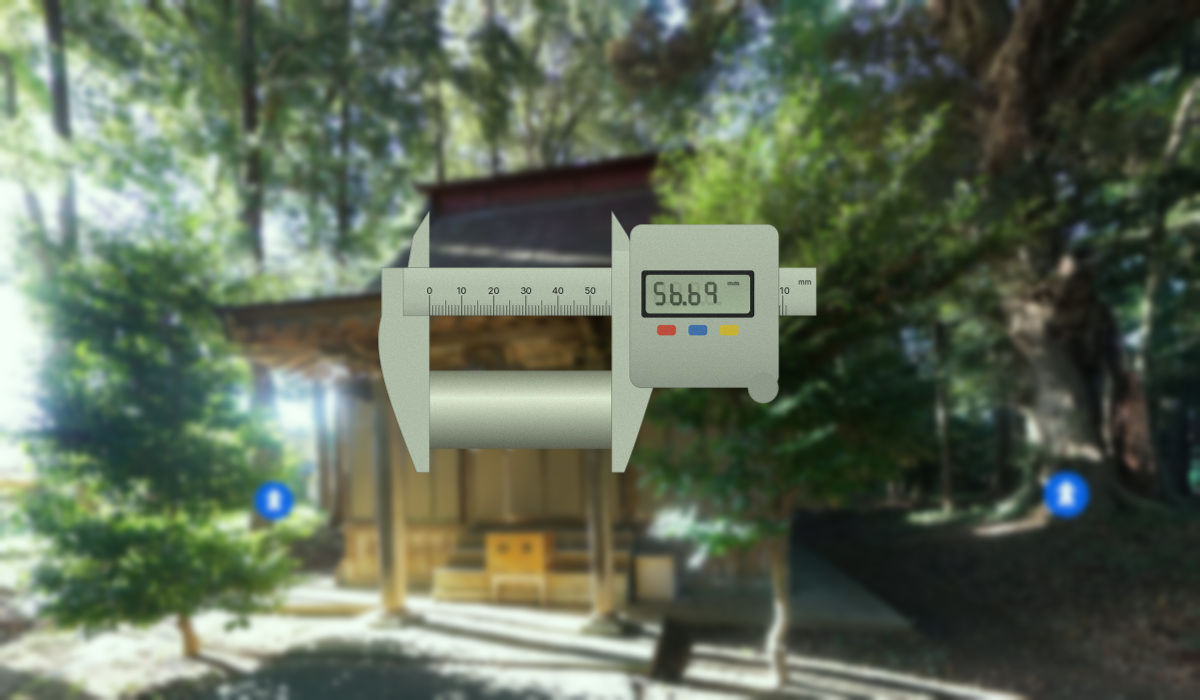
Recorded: 56.69 mm
